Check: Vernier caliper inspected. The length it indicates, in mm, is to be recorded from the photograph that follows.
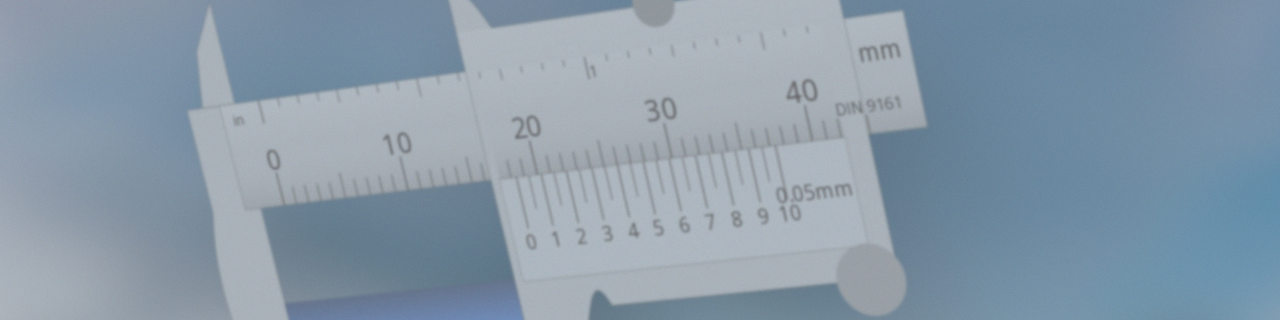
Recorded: 18.4 mm
